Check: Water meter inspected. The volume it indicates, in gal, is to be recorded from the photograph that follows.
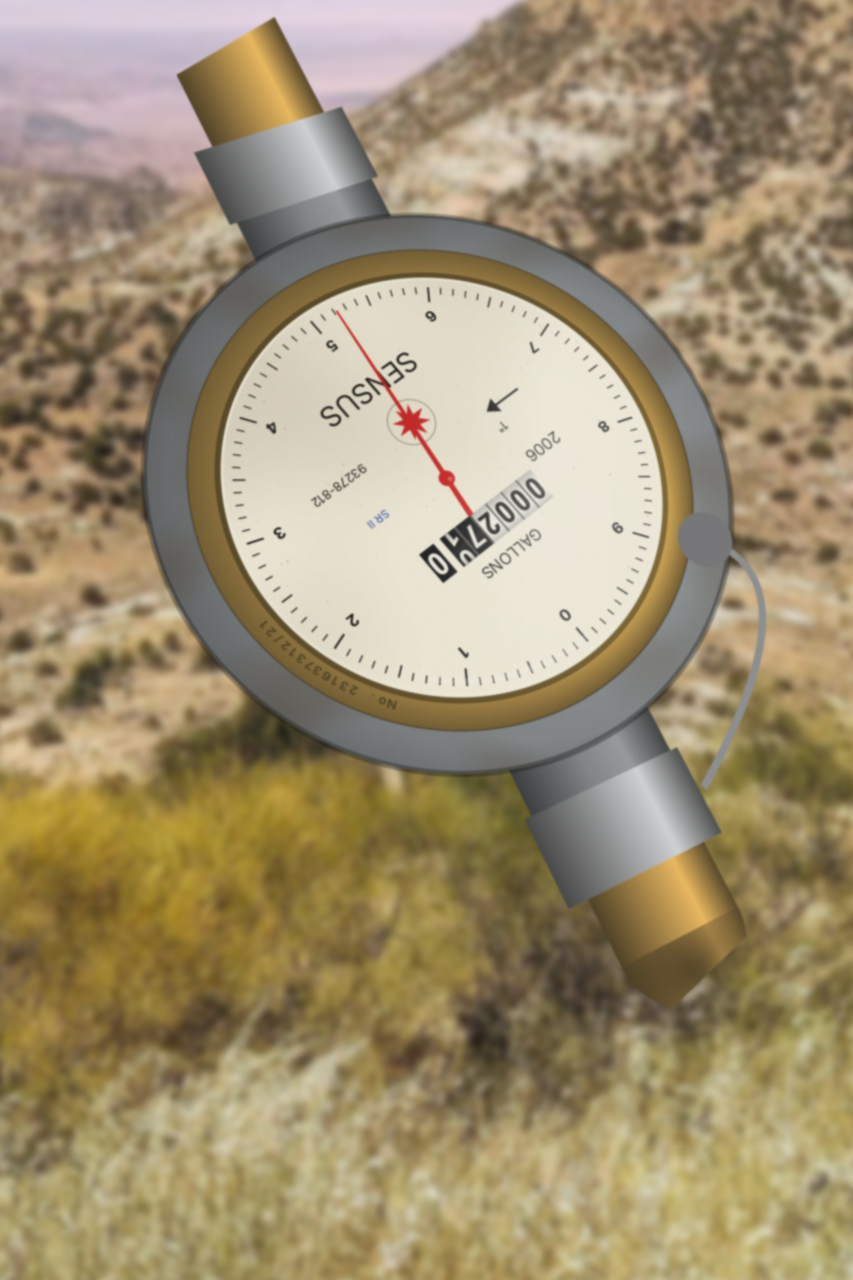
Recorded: 2705.2 gal
